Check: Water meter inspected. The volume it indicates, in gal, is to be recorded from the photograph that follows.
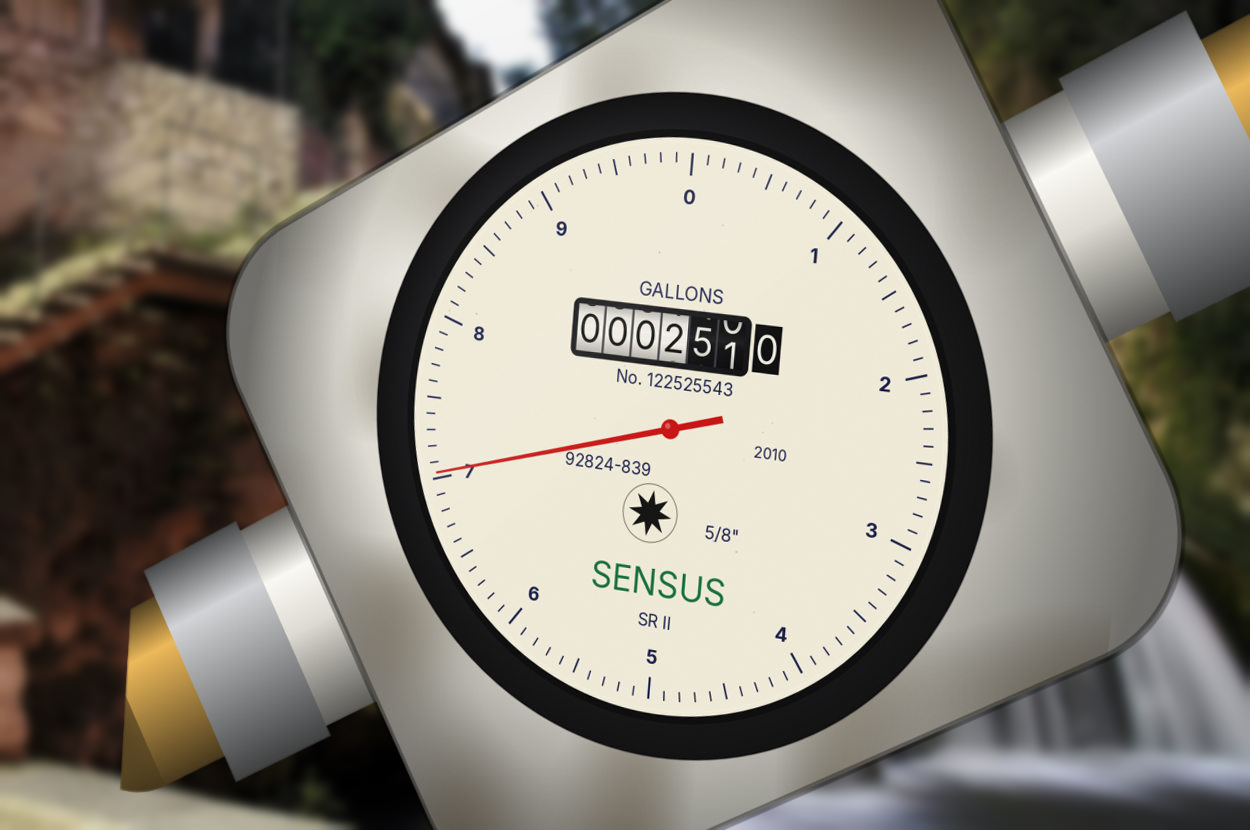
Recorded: 2507.0 gal
